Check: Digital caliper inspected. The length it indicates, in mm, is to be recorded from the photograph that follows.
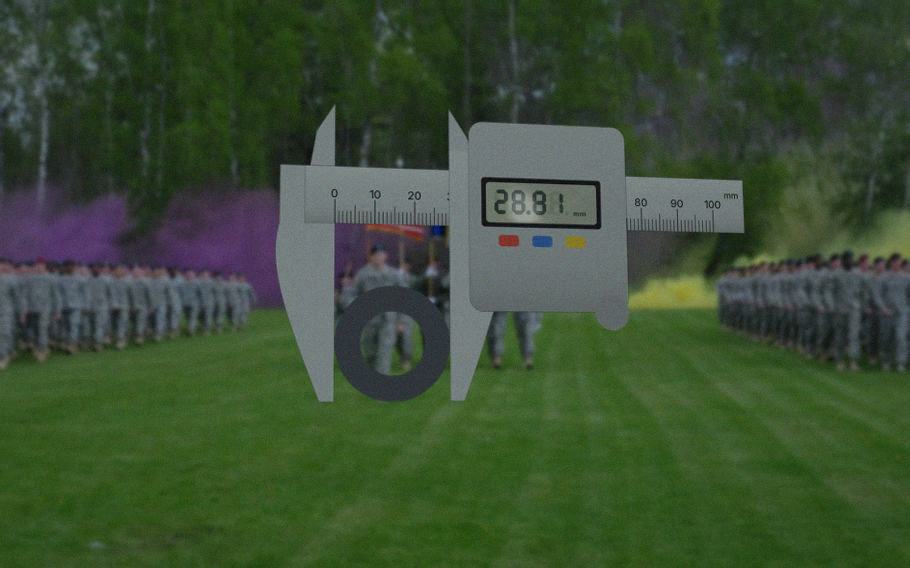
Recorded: 28.81 mm
